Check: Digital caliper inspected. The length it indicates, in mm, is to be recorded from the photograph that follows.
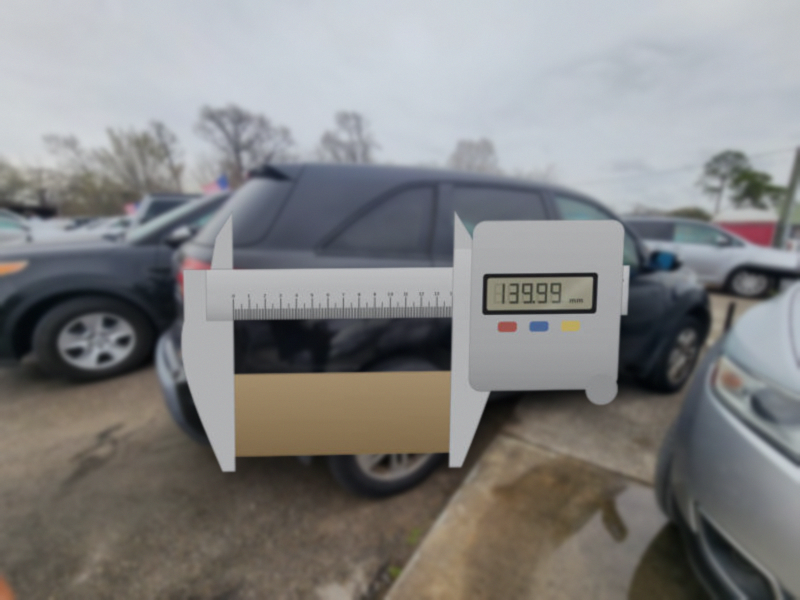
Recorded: 139.99 mm
